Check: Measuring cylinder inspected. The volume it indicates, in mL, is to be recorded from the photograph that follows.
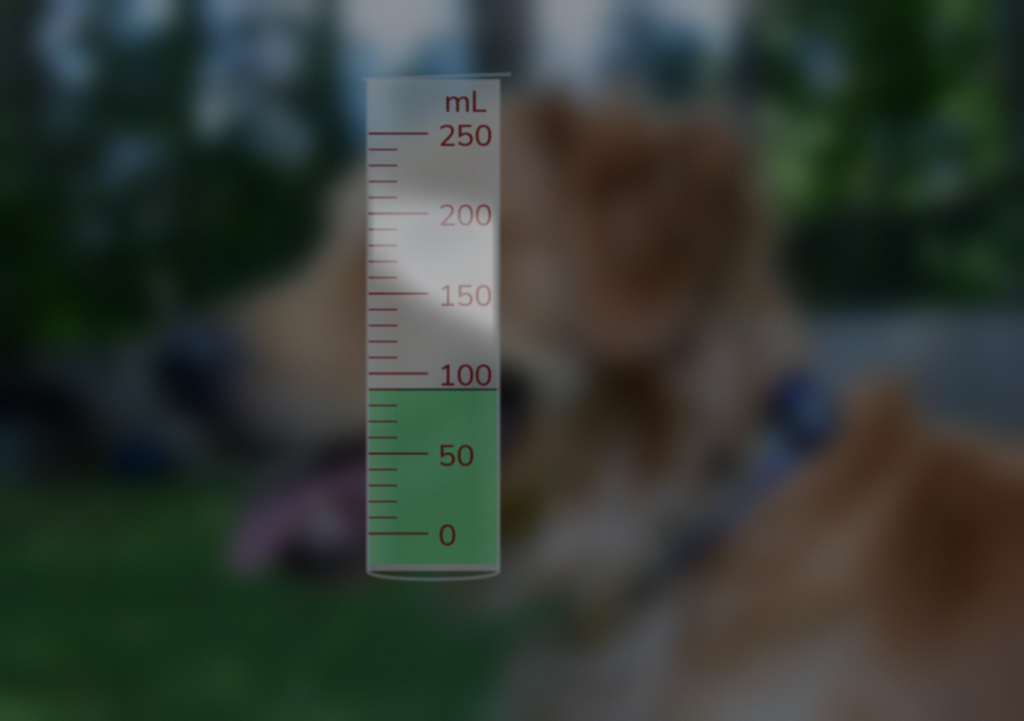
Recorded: 90 mL
